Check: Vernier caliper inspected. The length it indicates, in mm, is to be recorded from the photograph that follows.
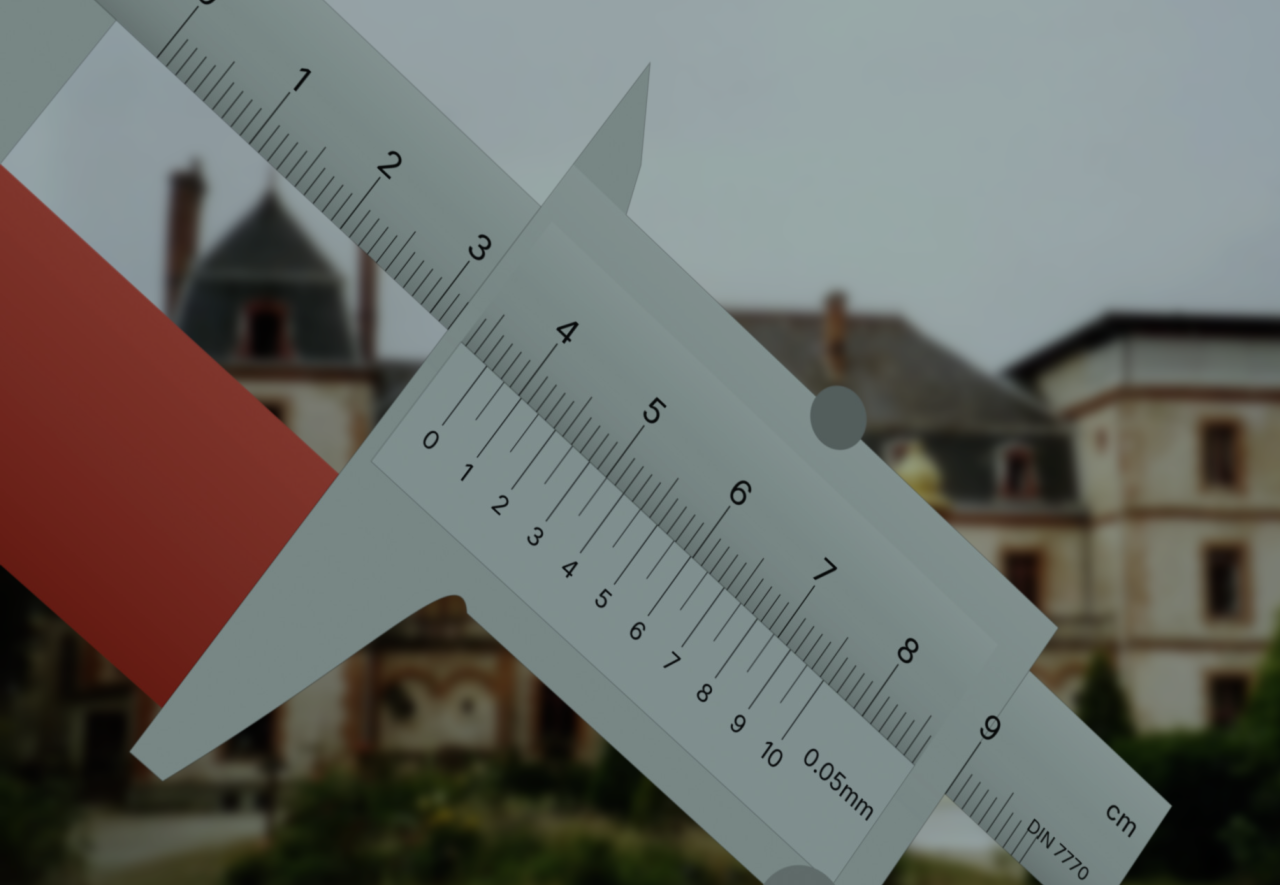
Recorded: 36.4 mm
